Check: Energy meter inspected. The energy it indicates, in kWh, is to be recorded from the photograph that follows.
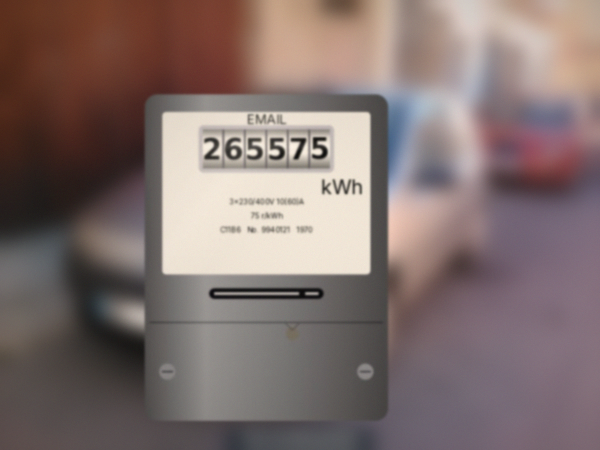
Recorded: 265575 kWh
